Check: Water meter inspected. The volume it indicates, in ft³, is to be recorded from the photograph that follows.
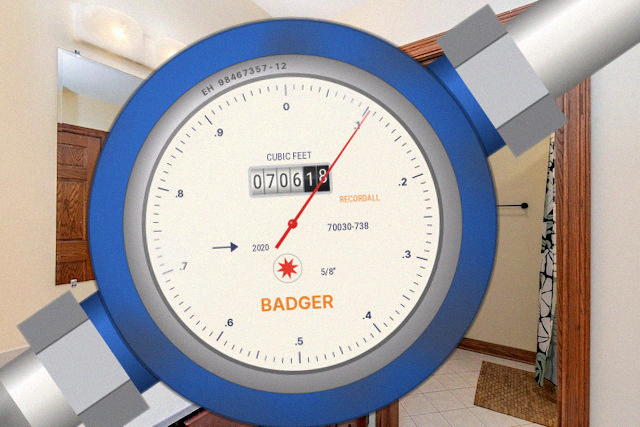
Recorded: 70618.10 ft³
